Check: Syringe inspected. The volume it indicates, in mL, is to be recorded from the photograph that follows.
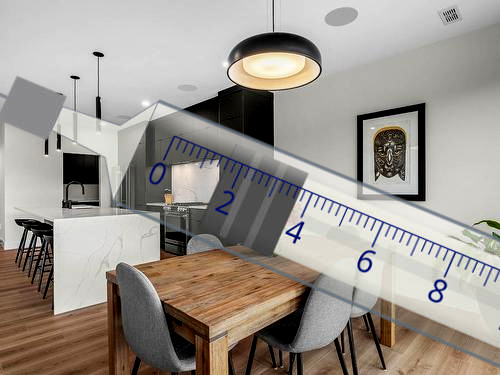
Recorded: 1.6 mL
